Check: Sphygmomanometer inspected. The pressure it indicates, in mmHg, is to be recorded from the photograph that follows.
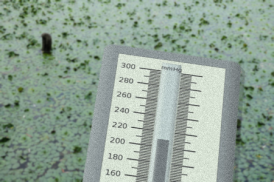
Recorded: 210 mmHg
